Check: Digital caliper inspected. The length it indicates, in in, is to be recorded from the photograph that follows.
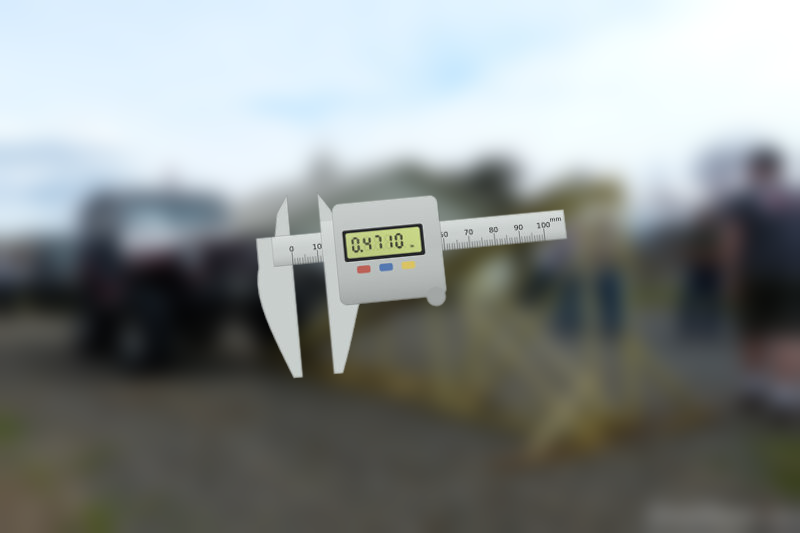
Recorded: 0.4710 in
